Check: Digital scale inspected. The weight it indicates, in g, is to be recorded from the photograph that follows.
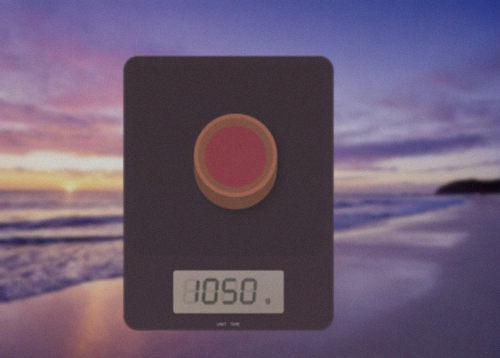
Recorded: 1050 g
